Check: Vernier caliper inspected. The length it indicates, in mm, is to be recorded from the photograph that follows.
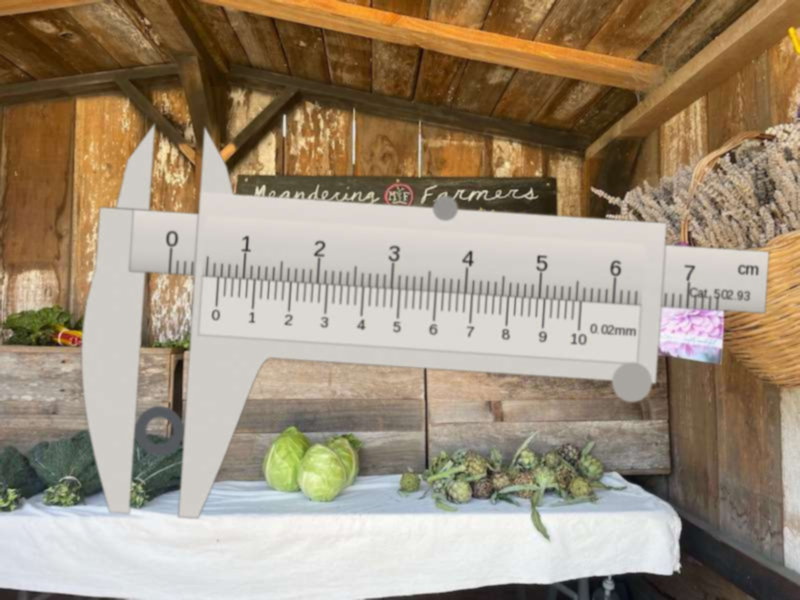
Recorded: 6.6 mm
